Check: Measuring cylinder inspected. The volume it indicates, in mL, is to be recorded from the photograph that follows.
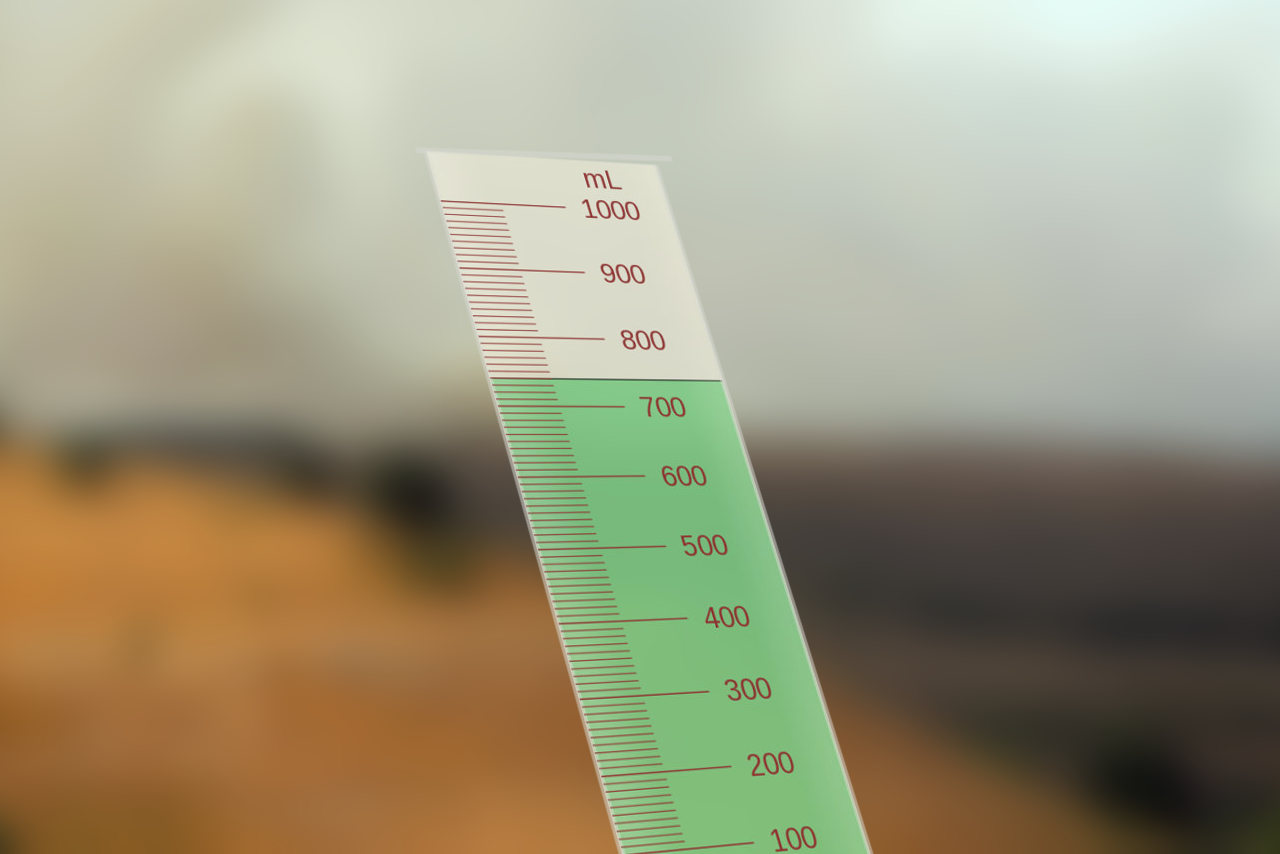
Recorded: 740 mL
